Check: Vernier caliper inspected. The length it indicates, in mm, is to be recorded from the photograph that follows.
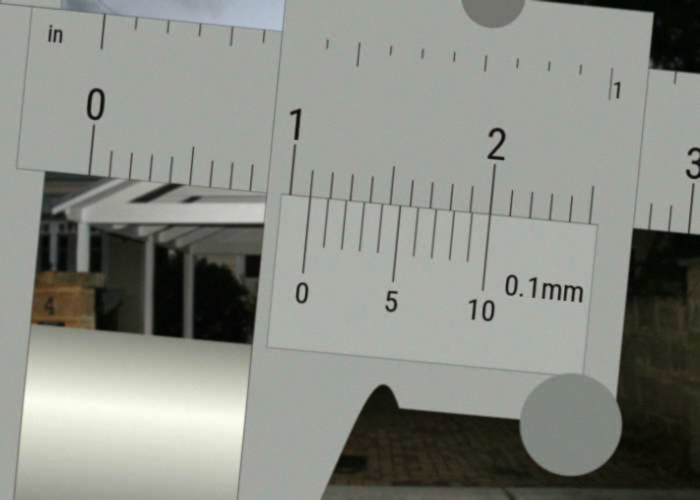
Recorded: 11.0 mm
